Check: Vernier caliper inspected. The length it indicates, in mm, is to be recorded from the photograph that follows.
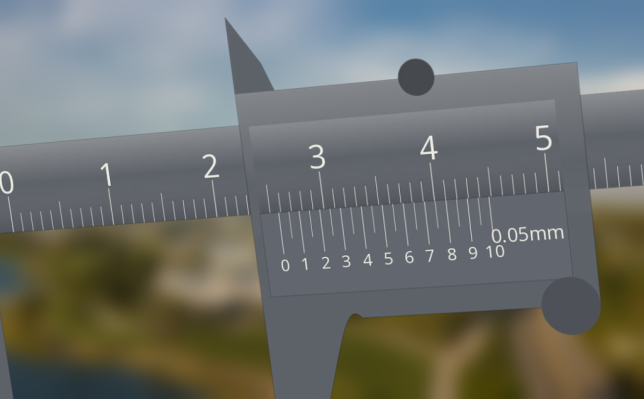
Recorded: 25.8 mm
